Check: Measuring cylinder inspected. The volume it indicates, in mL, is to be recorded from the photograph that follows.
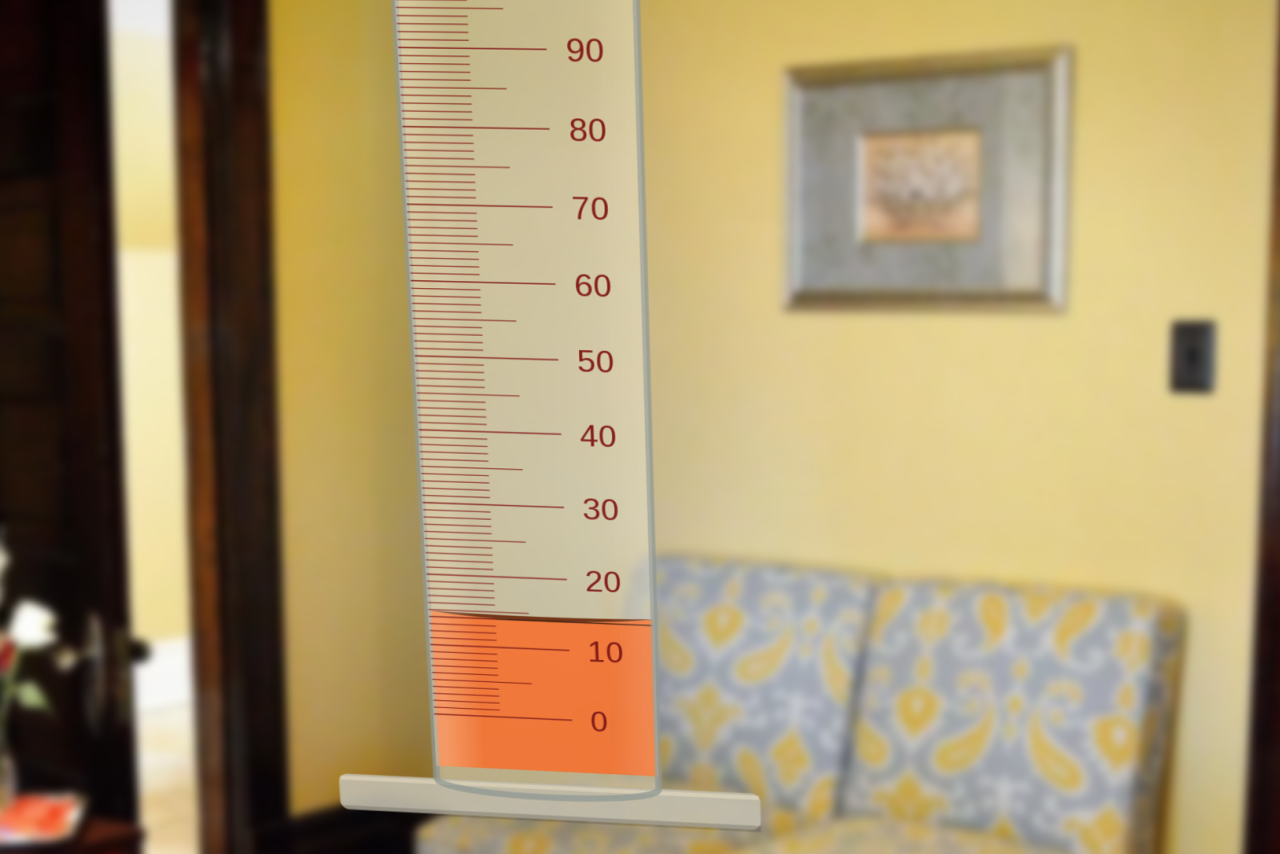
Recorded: 14 mL
